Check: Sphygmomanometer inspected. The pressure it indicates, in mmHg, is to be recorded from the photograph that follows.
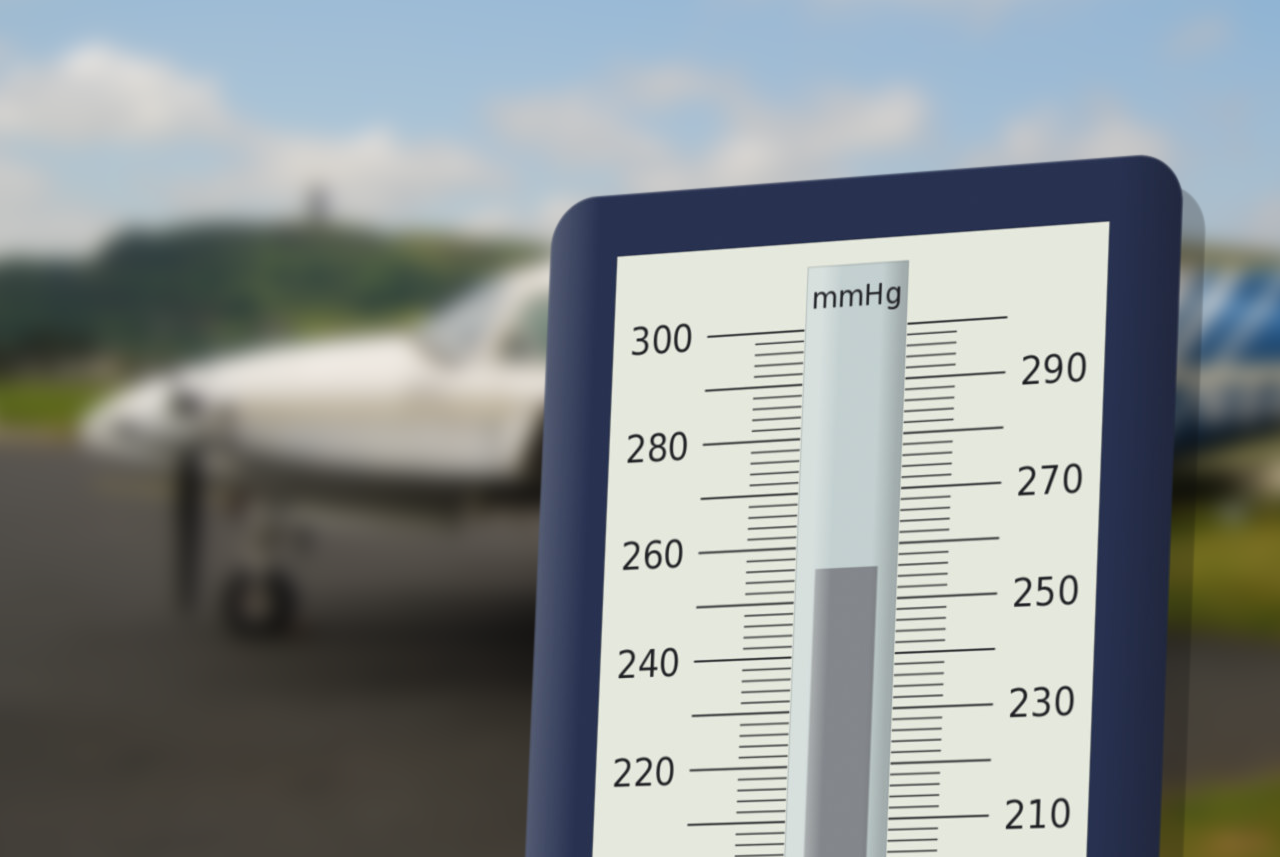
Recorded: 256 mmHg
